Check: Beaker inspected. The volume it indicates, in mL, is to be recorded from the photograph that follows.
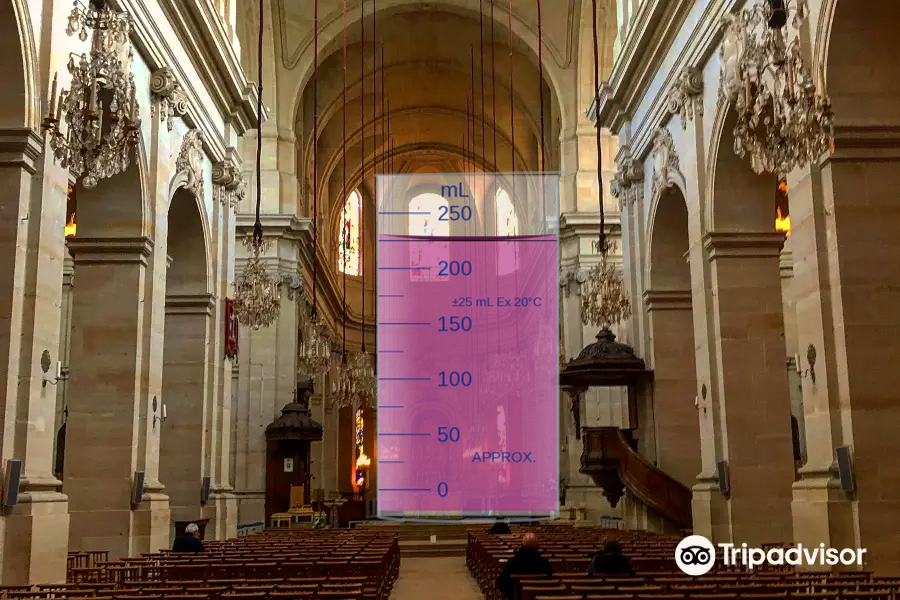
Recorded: 225 mL
